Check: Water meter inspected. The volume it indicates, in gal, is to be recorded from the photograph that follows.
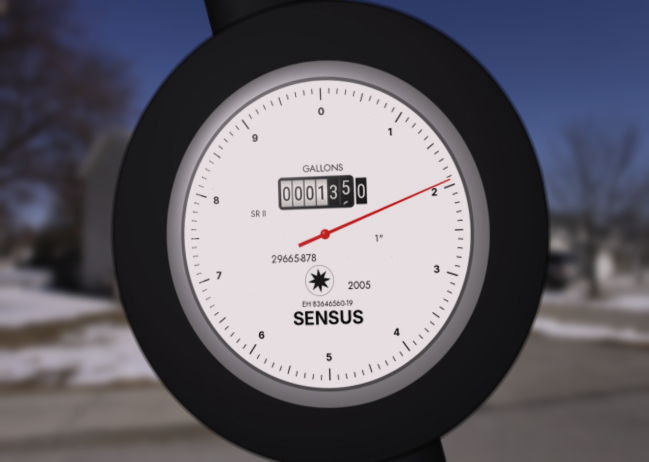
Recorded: 1351.9 gal
